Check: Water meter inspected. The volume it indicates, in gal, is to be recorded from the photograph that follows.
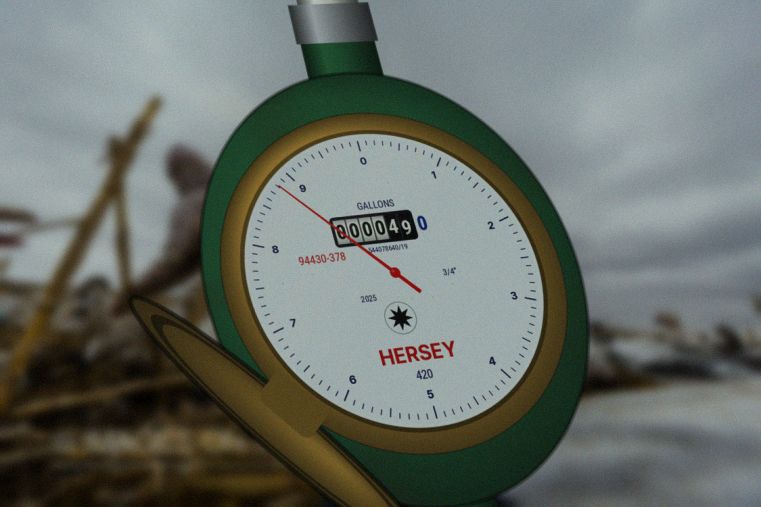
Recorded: 488.8 gal
